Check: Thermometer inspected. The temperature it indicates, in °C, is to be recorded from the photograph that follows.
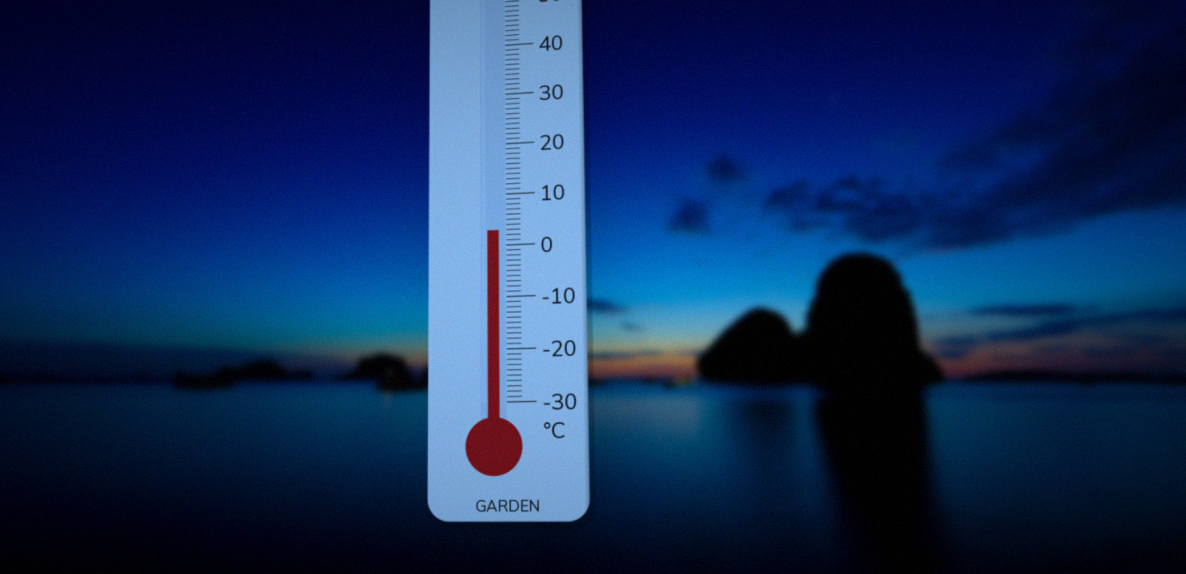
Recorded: 3 °C
